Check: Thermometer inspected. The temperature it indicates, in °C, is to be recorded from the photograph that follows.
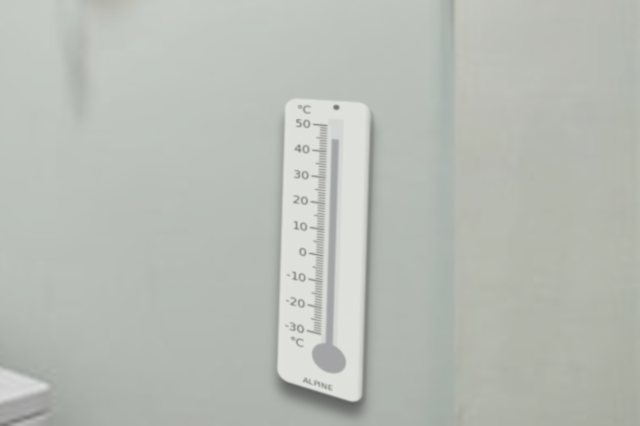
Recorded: 45 °C
